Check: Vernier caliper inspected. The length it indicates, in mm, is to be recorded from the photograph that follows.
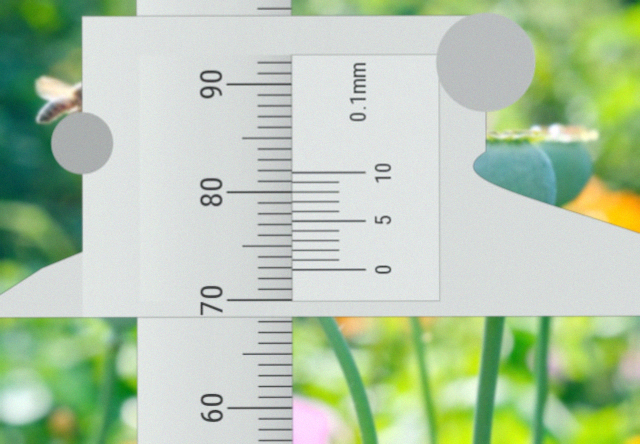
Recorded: 72.8 mm
